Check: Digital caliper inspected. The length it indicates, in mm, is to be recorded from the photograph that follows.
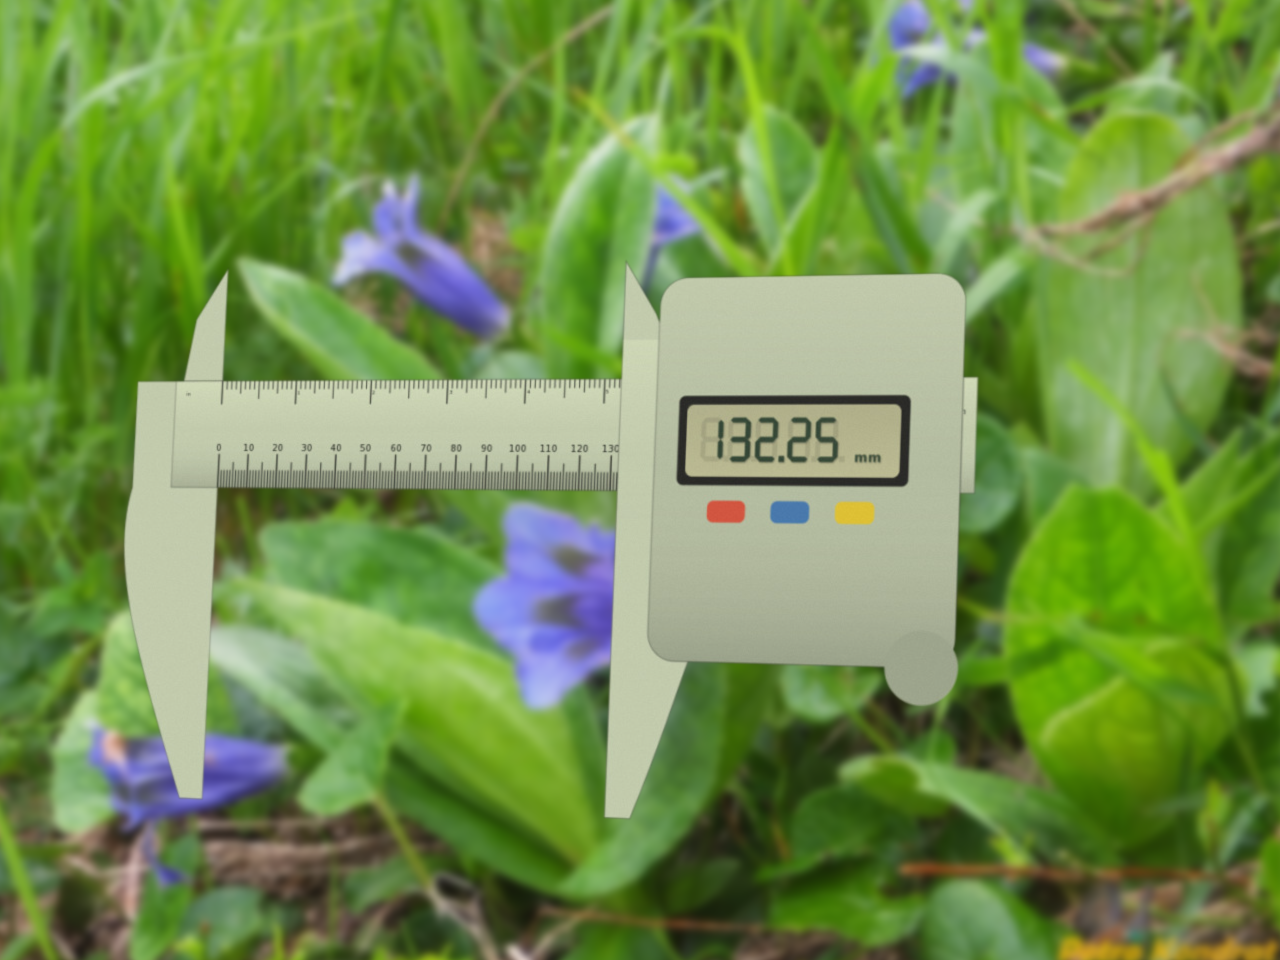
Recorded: 132.25 mm
